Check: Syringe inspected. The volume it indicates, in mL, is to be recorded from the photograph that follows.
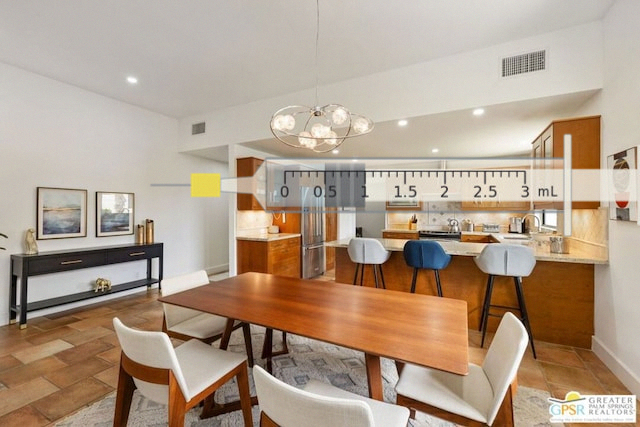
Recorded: 0.5 mL
